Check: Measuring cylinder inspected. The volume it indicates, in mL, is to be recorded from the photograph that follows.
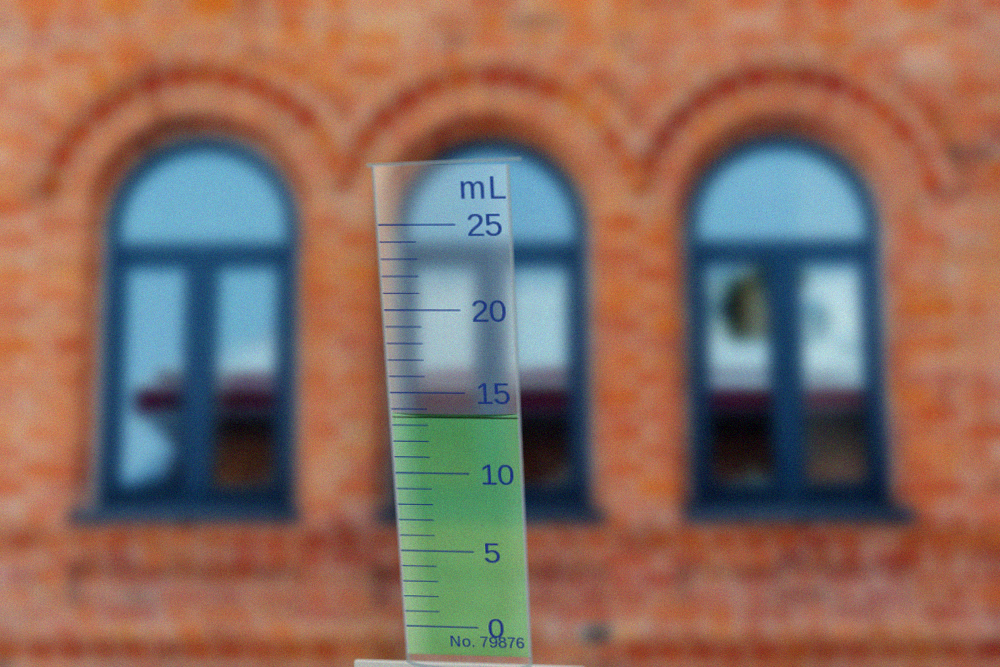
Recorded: 13.5 mL
